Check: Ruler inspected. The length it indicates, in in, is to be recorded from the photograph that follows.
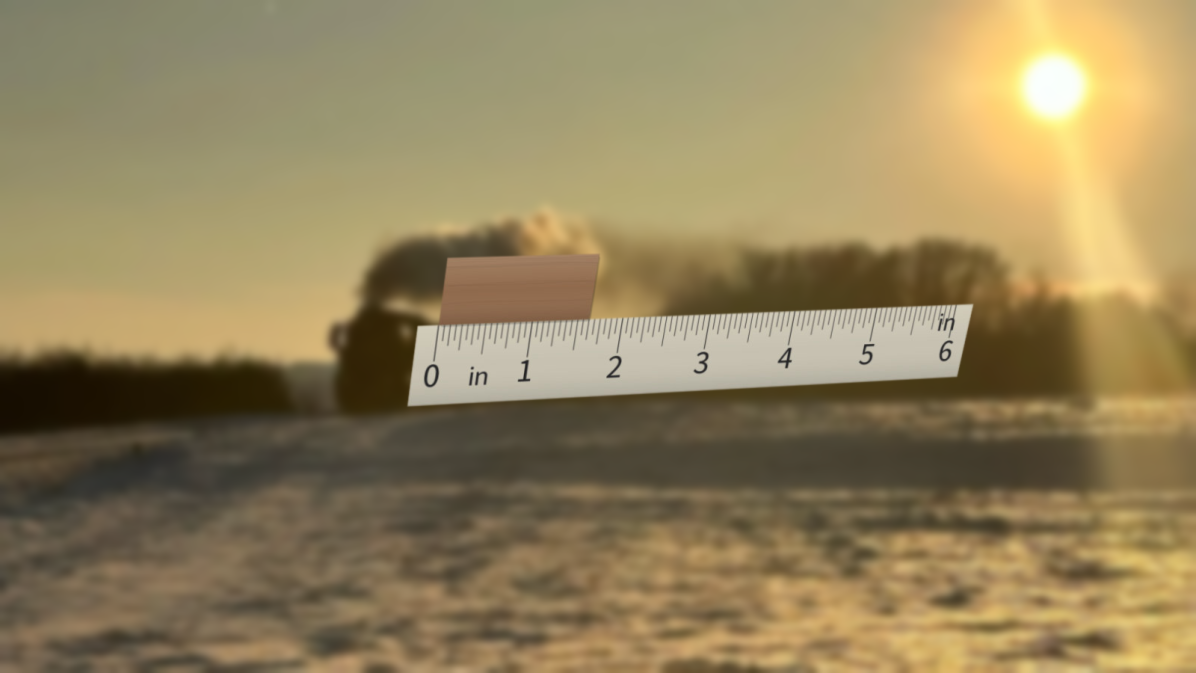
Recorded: 1.625 in
